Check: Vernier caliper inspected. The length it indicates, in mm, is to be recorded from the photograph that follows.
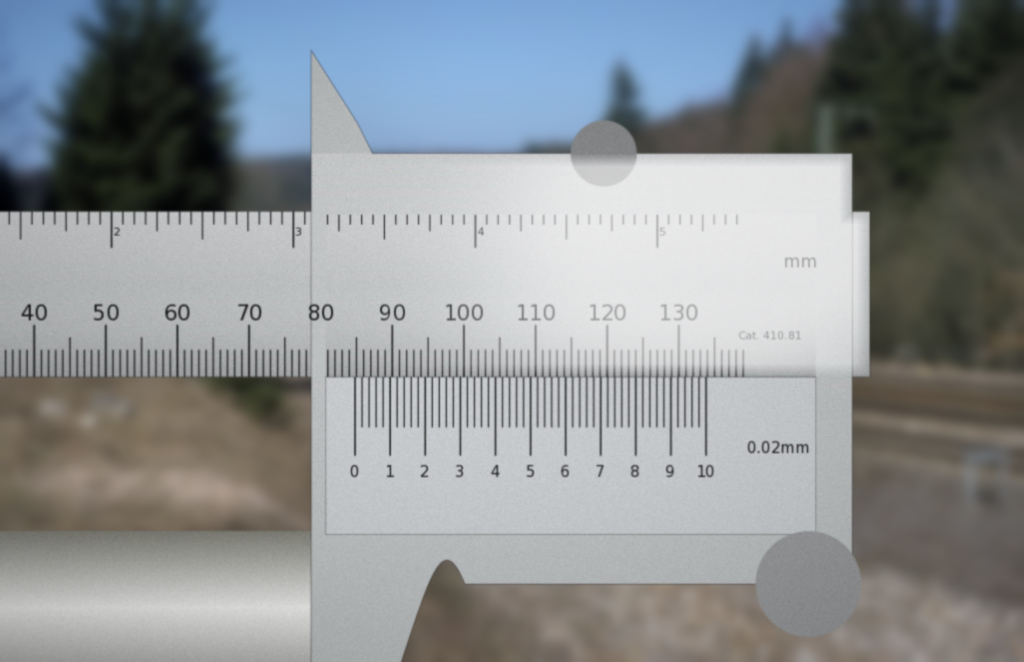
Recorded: 84.8 mm
